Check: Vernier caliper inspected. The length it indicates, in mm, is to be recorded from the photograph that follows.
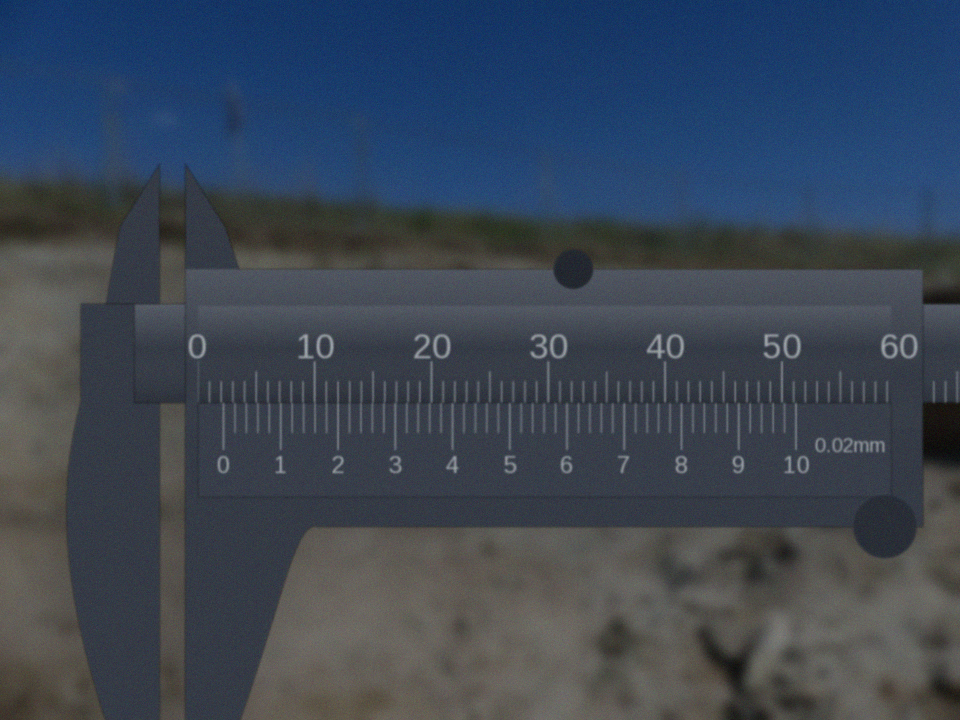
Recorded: 2.2 mm
